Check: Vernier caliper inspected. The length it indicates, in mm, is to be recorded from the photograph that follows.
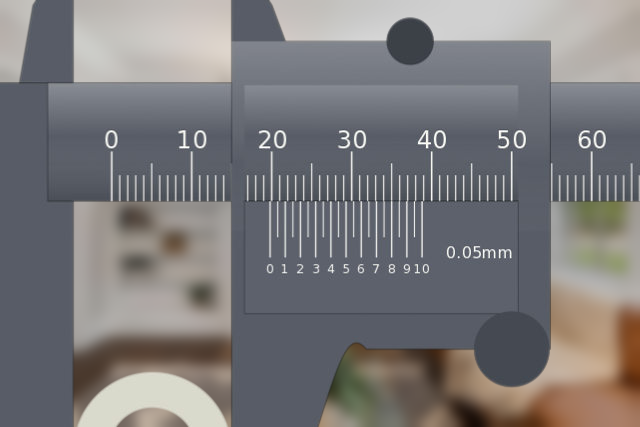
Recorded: 19.8 mm
